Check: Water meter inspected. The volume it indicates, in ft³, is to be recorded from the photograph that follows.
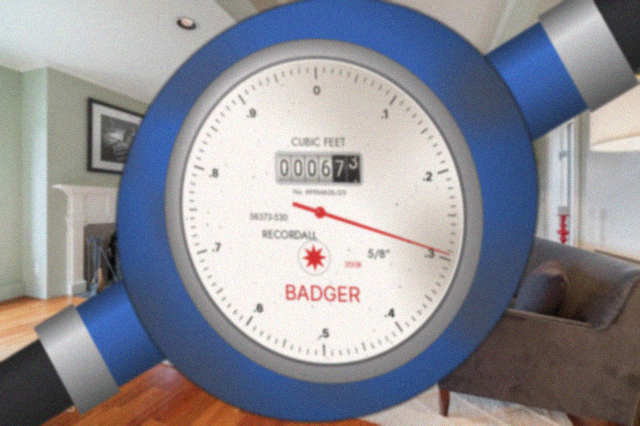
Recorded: 673.29 ft³
